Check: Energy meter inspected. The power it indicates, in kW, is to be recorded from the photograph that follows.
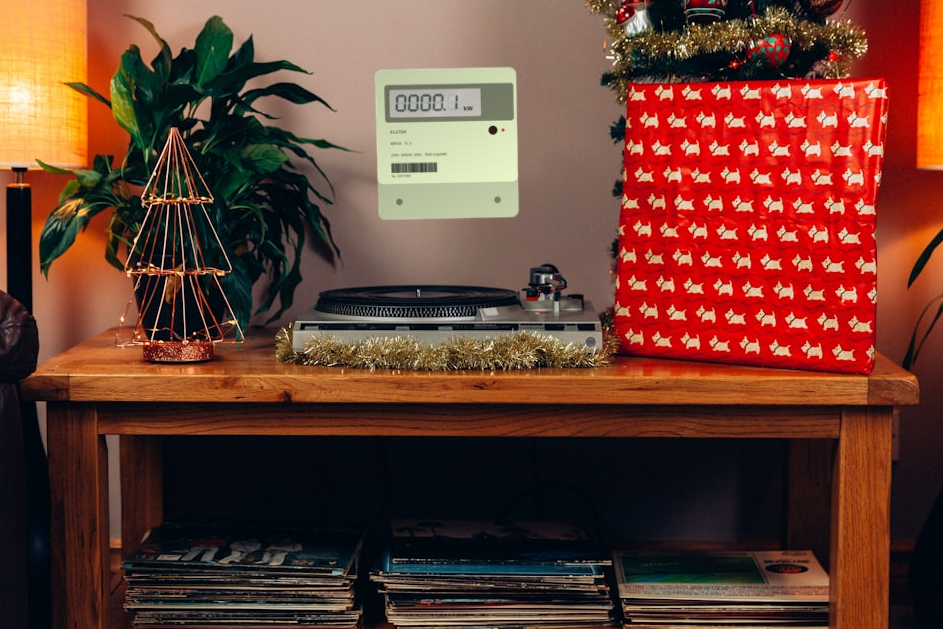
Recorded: 0.1 kW
